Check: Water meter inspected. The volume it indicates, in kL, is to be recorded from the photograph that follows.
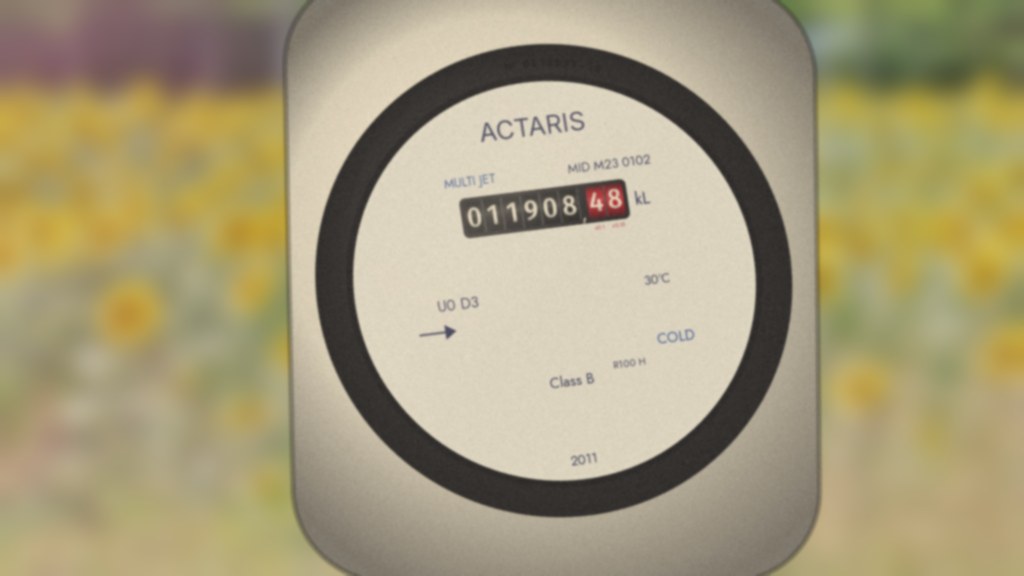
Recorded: 11908.48 kL
